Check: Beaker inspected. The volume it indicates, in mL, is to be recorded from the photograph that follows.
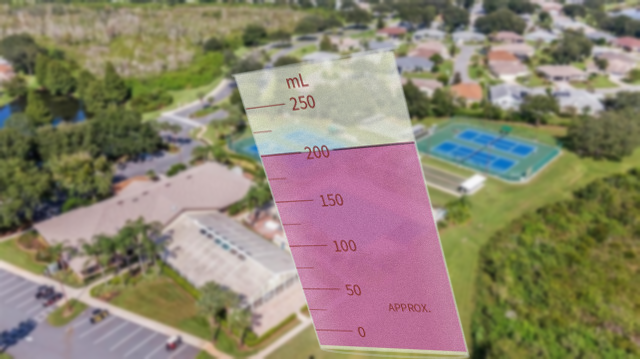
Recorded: 200 mL
